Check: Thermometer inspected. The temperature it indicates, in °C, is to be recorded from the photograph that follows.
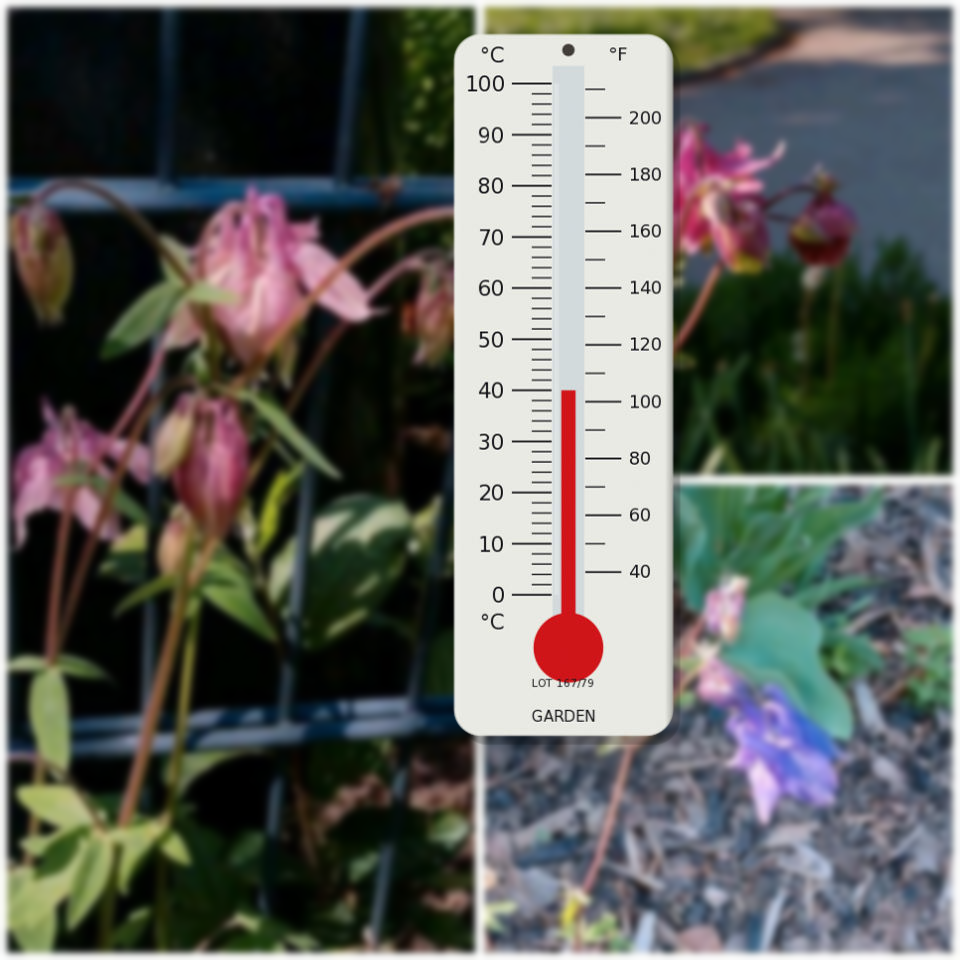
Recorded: 40 °C
